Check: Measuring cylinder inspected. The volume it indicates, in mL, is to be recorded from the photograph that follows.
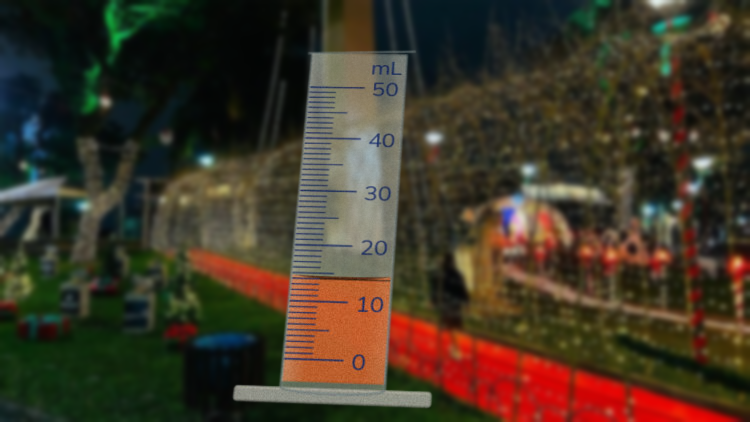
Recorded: 14 mL
